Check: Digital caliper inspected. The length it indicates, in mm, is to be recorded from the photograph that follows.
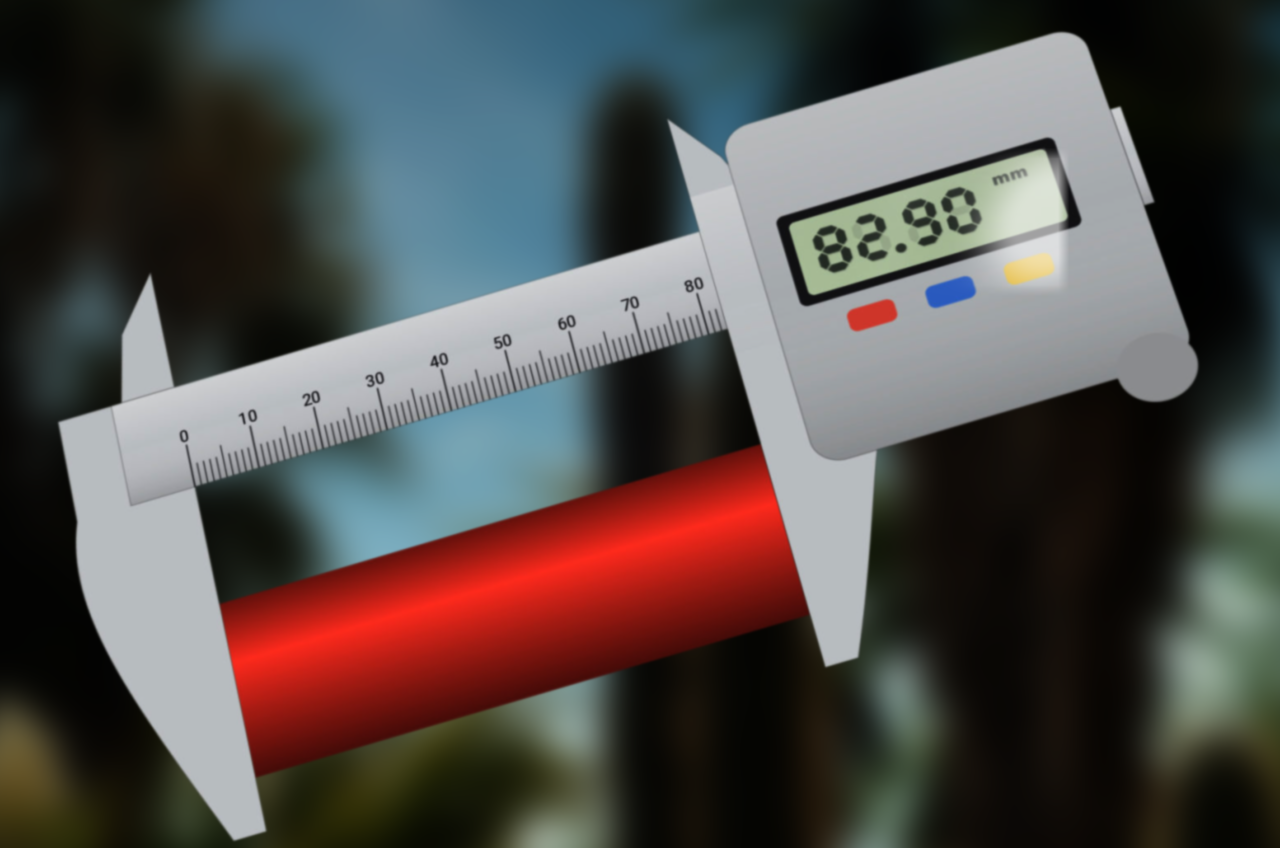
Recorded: 82.90 mm
